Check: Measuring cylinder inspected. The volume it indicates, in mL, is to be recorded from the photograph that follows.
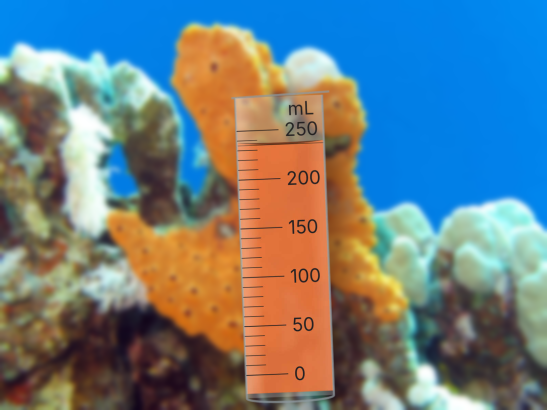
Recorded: 235 mL
